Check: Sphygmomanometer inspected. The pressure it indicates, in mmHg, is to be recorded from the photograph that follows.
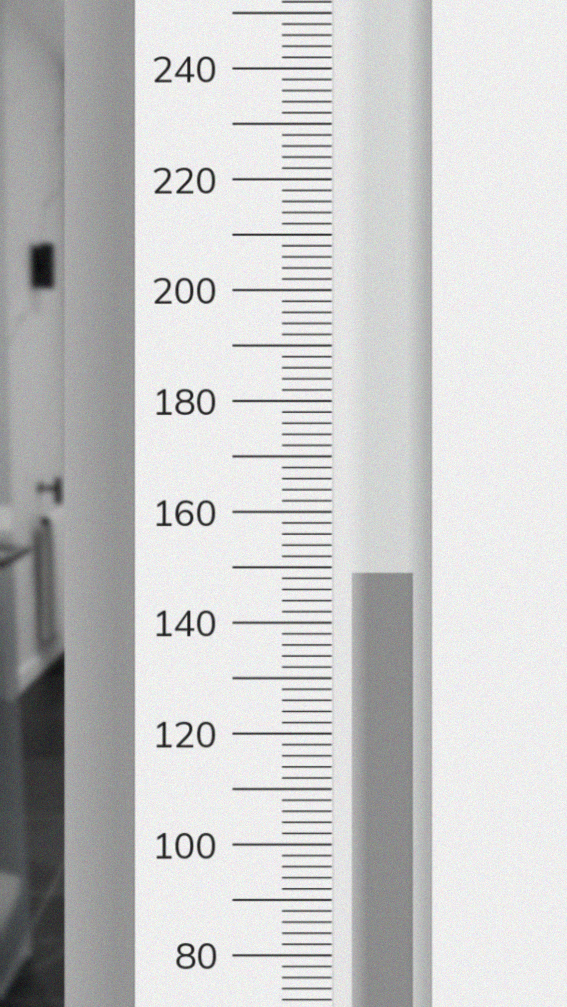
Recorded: 149 mmHg
